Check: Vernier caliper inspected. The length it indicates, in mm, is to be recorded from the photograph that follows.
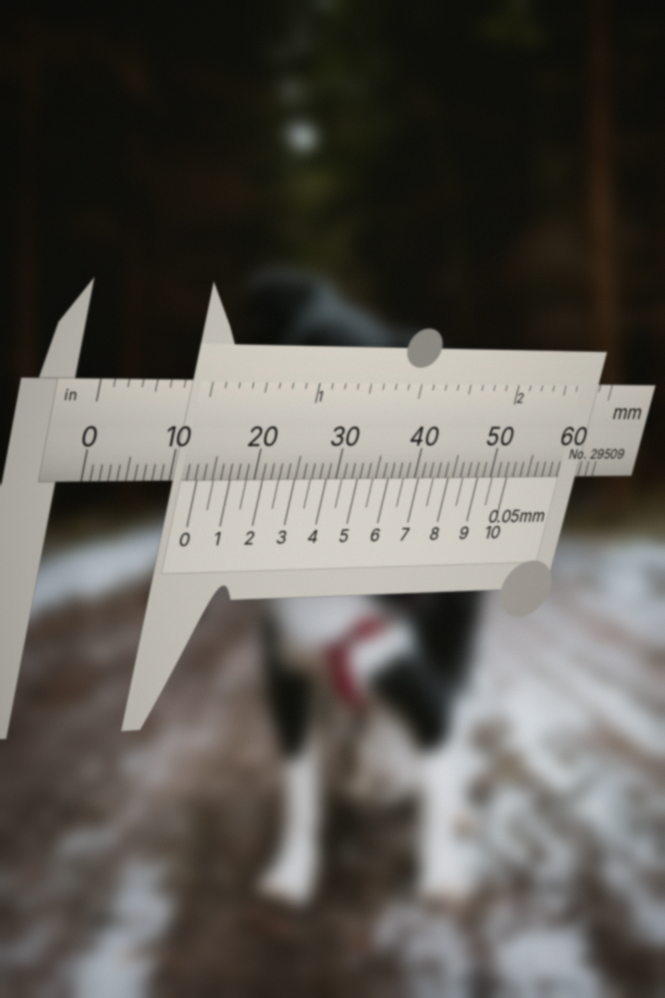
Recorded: 13.2 mm
